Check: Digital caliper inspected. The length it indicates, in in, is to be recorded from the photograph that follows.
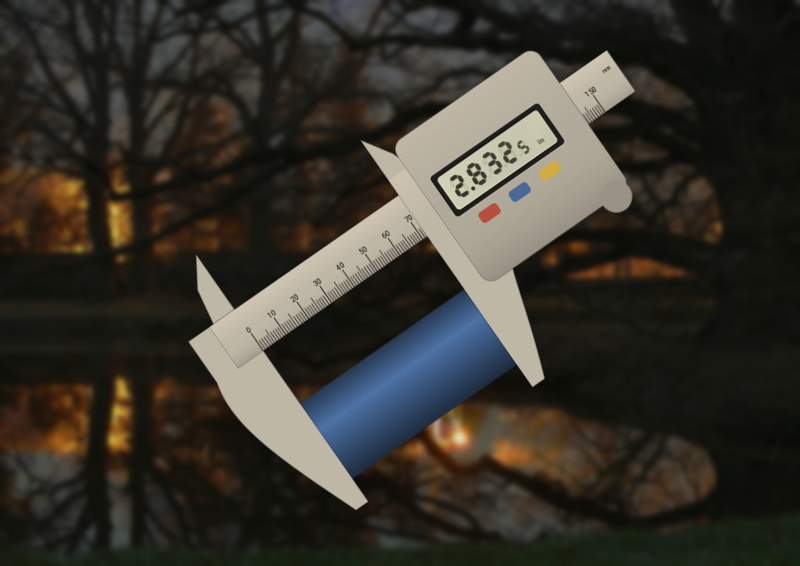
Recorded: 2.8325 in
